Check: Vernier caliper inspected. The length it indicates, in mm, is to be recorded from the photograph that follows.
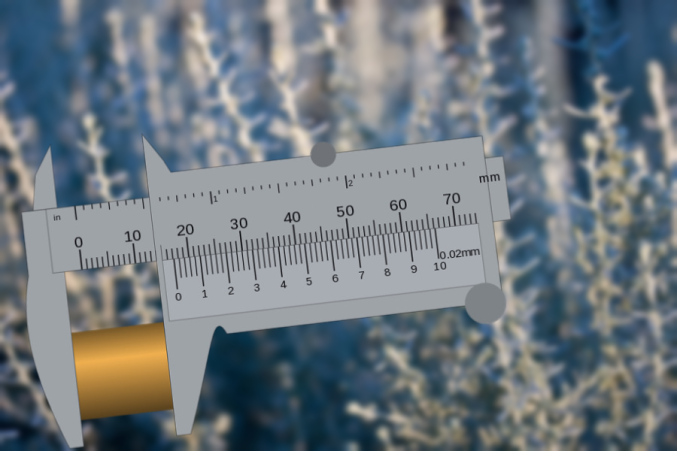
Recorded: 17.2 mm
